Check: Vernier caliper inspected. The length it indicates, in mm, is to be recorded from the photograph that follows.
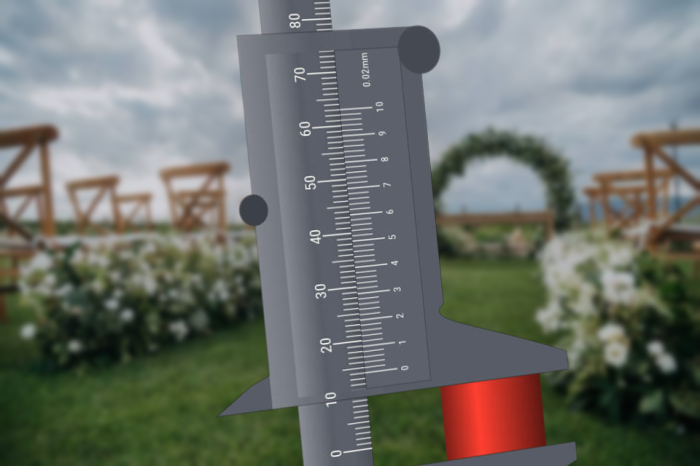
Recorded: 14.0 mm
